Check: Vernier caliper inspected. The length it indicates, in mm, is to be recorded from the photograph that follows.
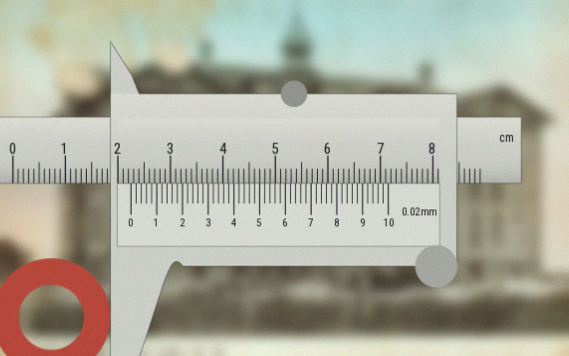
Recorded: 22.5 mm
